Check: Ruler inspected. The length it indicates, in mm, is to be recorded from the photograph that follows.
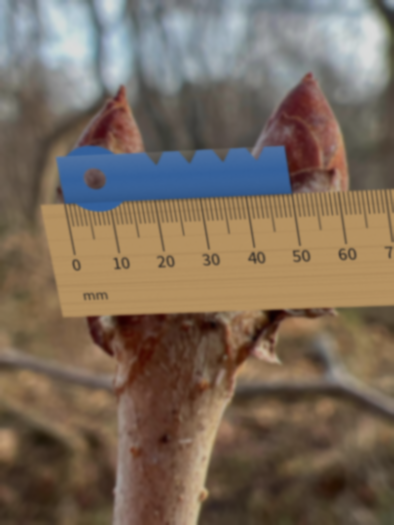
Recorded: 50 mm
